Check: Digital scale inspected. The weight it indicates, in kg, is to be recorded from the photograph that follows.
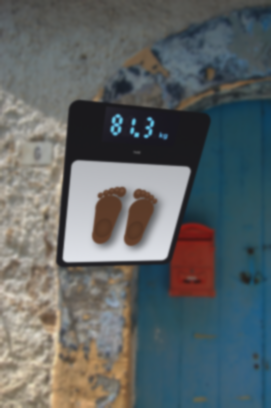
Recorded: 81.3 kg
